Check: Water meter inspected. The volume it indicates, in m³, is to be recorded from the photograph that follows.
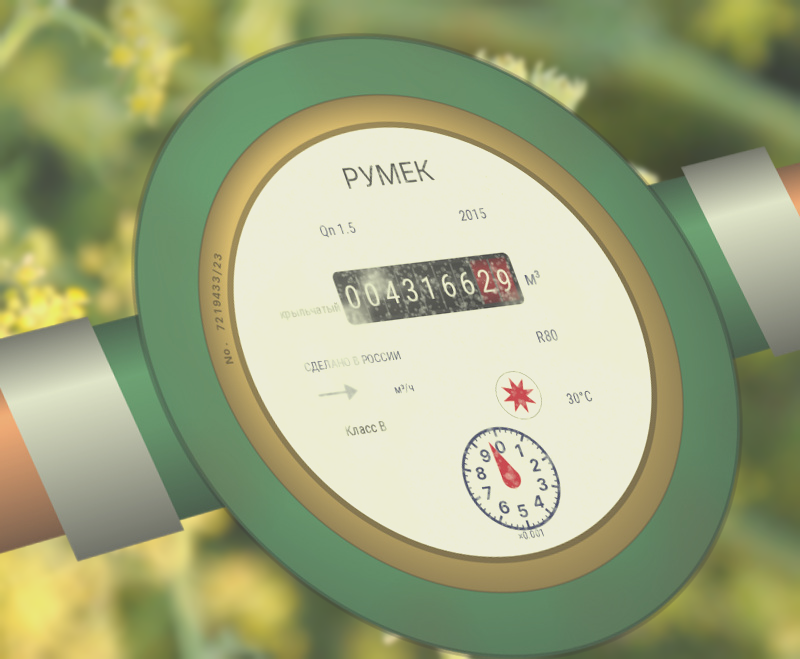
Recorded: 43166.289 m³
